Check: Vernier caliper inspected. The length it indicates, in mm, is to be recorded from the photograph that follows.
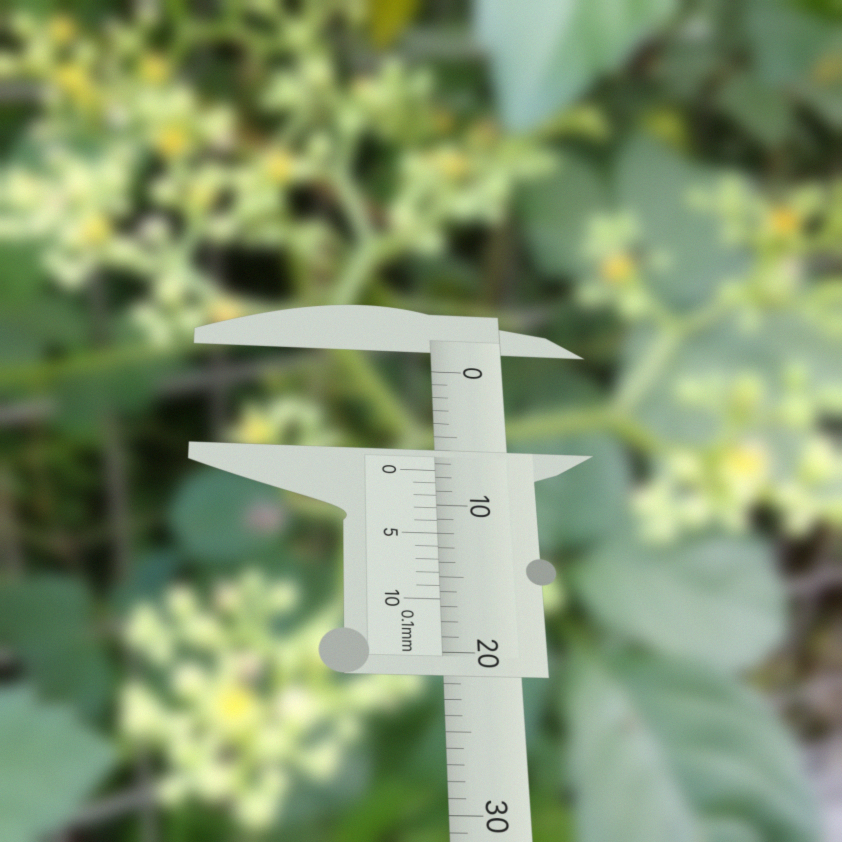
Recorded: 7.5 mm
